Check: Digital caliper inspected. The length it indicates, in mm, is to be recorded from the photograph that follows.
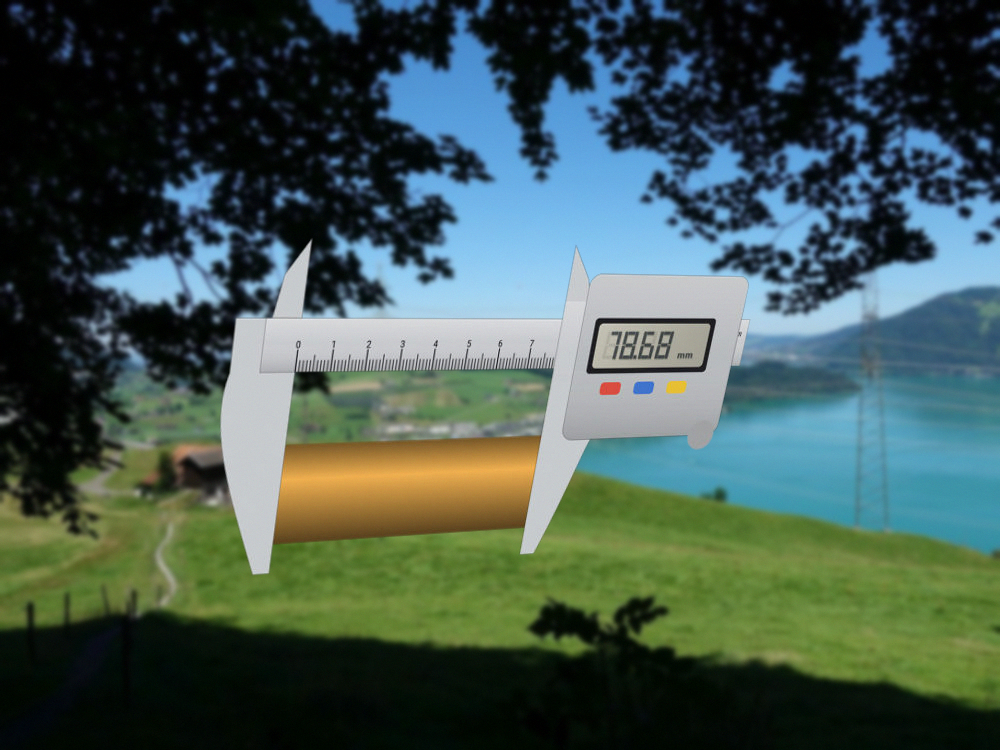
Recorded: 78.68 mm
